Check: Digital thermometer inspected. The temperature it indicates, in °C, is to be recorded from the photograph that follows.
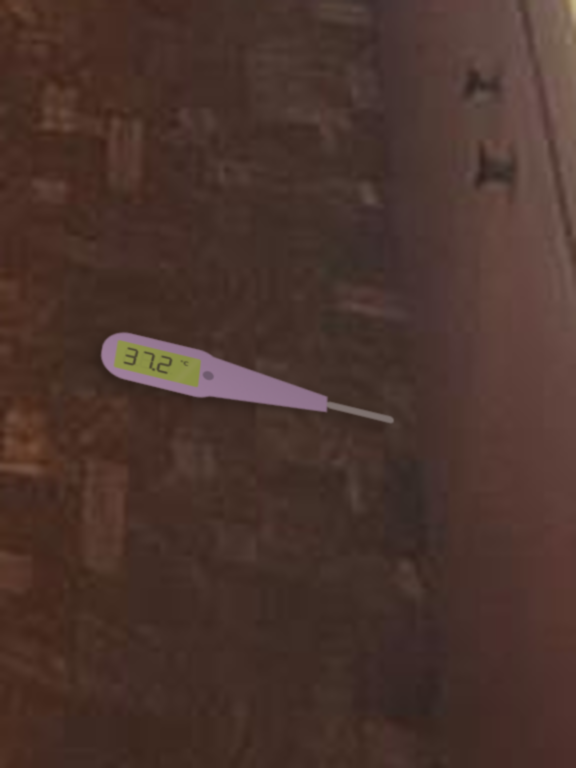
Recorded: 37.2 °C
